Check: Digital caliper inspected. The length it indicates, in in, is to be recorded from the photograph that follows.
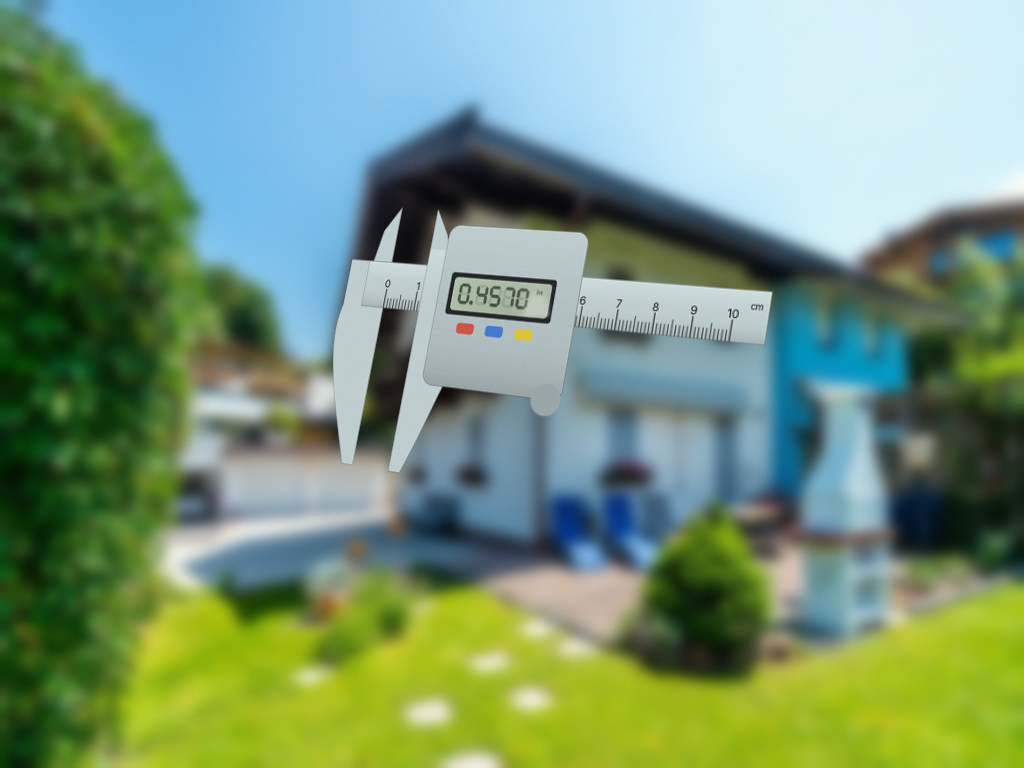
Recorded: 0.4570 in
